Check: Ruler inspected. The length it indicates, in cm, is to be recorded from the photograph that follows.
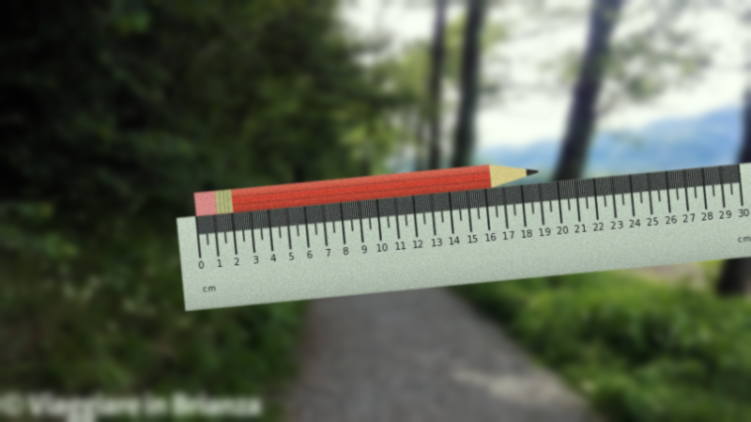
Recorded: 19 cm
